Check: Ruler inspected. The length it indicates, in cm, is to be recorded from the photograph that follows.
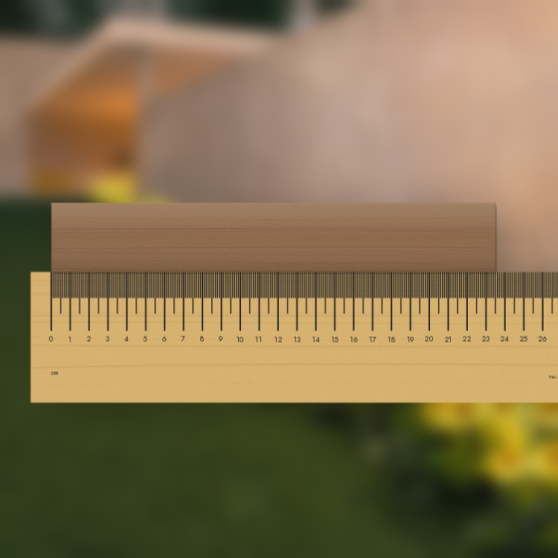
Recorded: 23.5 cm
